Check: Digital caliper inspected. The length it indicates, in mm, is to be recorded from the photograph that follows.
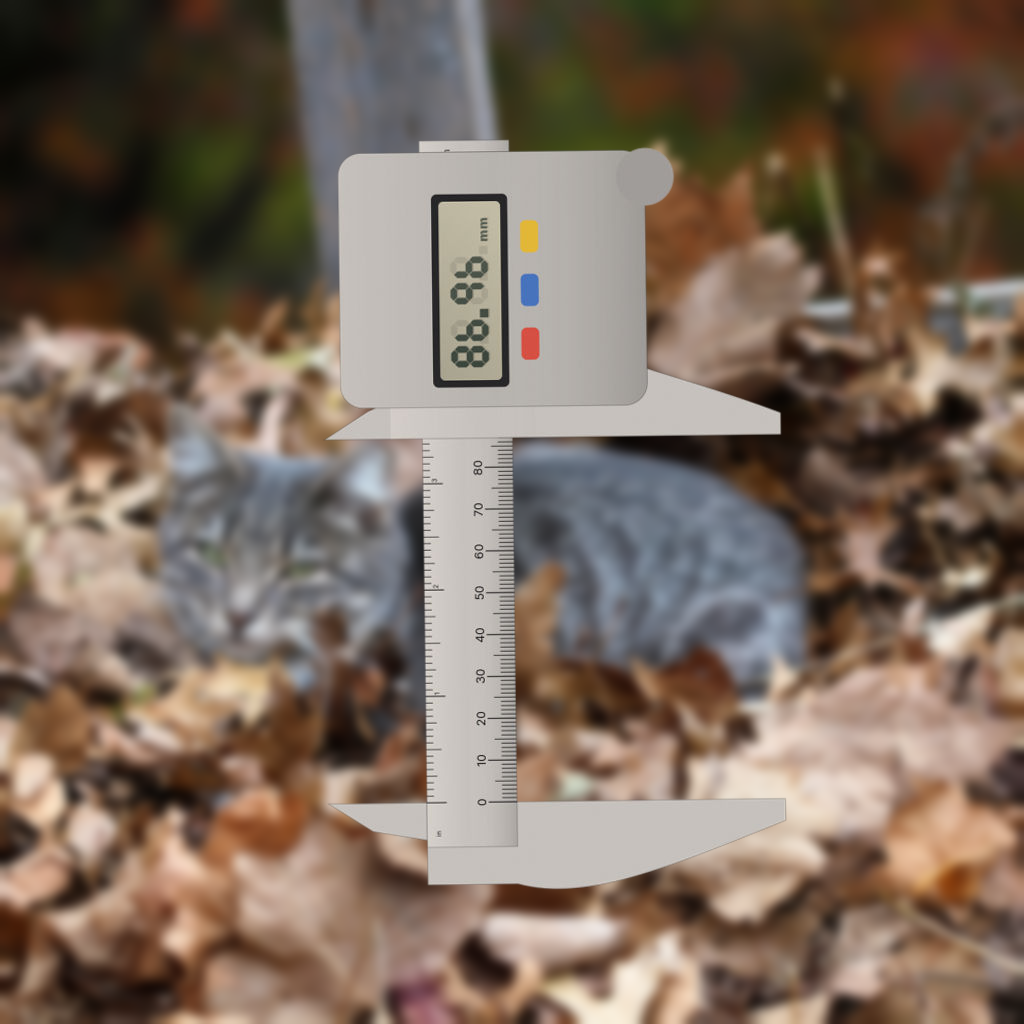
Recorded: 86.96 mm
